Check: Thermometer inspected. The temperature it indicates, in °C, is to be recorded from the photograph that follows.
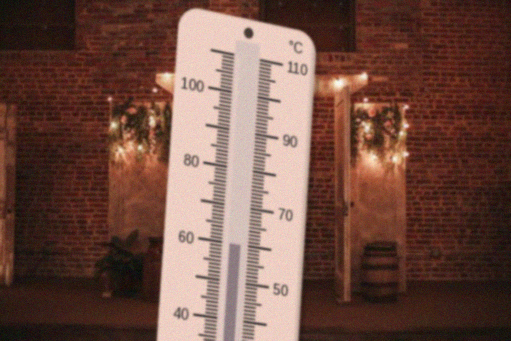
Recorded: 60 °C
